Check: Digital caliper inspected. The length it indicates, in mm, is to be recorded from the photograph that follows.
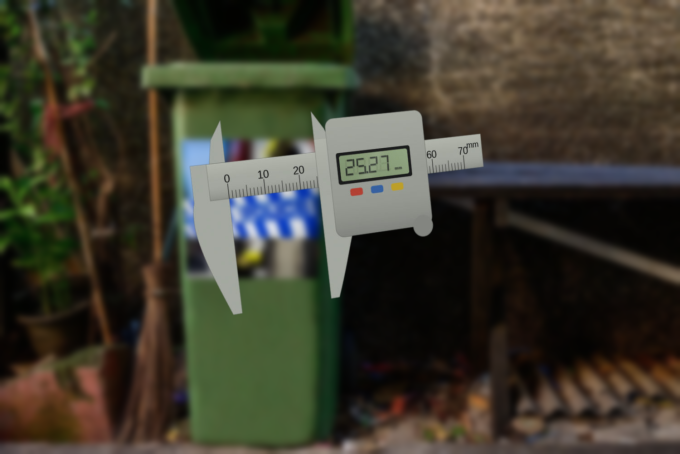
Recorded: 25.27 mm
